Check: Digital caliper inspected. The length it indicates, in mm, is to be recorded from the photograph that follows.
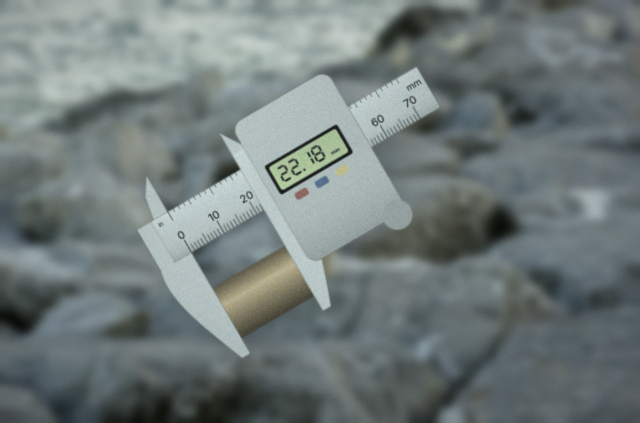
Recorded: 22.18 mm
